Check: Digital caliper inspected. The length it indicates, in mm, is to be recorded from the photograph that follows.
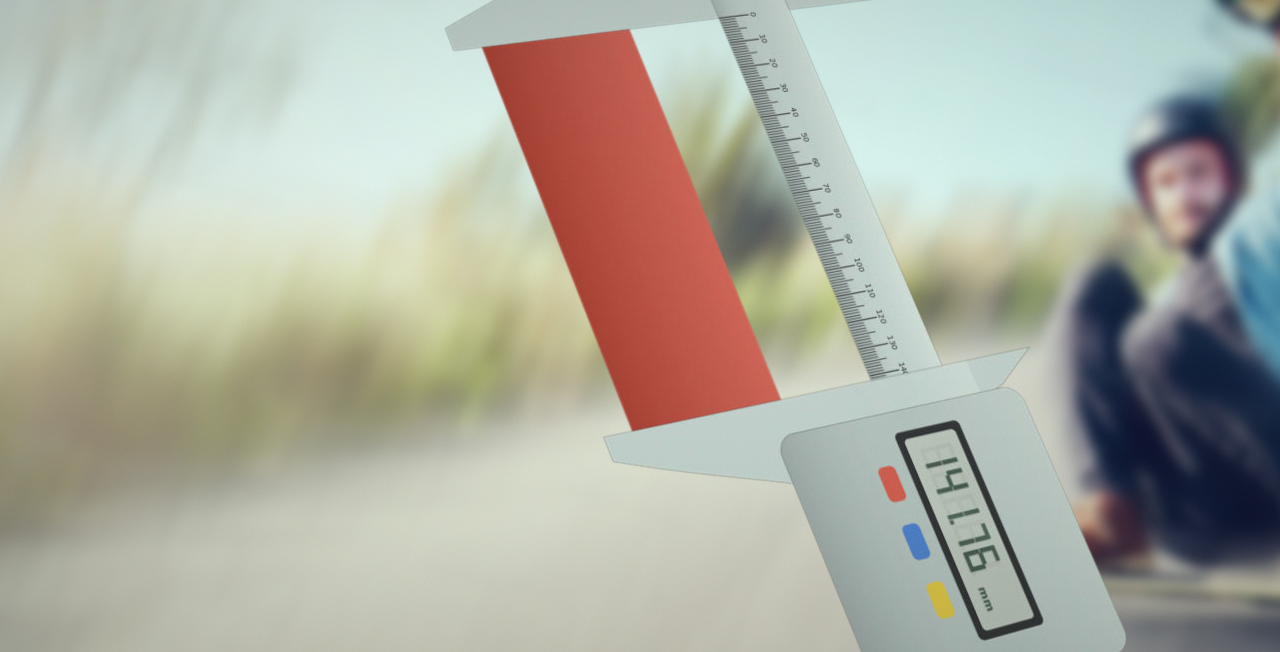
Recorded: 141.76 mm
